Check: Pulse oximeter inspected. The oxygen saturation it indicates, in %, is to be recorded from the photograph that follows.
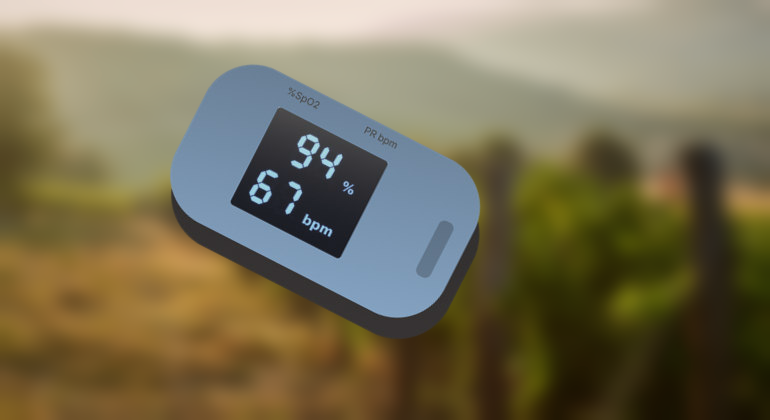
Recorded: 94 %
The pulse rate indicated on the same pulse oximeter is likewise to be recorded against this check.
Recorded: 67 bpm
